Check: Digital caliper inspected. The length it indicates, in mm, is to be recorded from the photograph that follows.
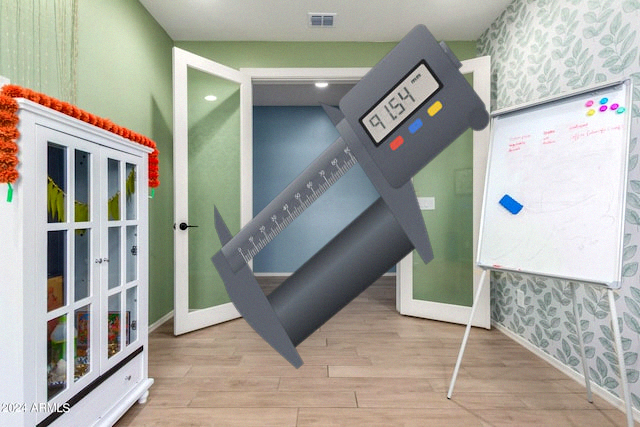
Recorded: 91.54 mm
